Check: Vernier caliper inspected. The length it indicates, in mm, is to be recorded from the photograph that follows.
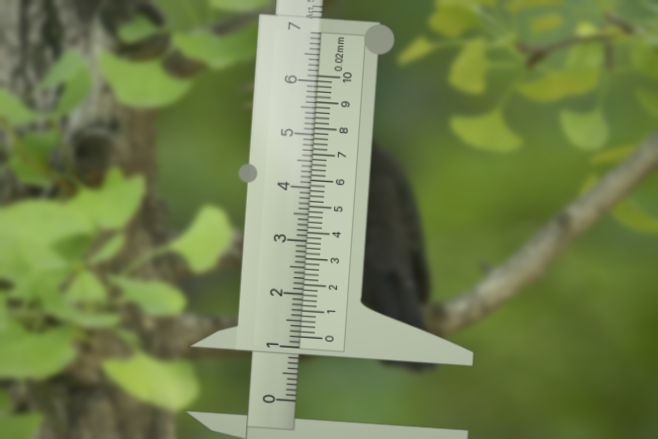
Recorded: 12.0 mm
